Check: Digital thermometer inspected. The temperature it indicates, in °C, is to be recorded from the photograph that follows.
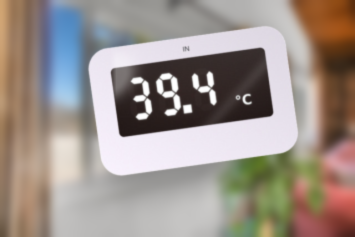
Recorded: 39.4 °C
